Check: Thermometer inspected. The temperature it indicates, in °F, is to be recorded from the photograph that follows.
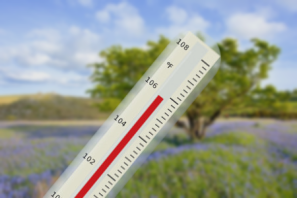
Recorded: 105.8 °F
